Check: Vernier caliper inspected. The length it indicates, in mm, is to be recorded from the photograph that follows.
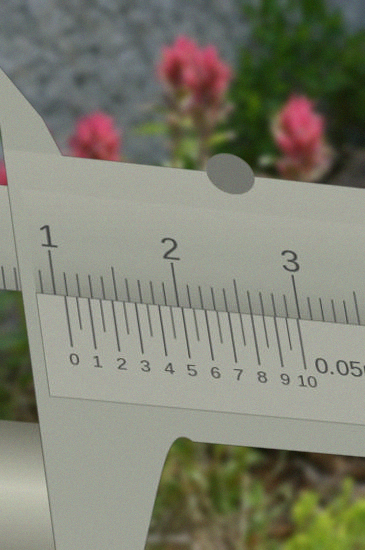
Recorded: 10.8 mm
